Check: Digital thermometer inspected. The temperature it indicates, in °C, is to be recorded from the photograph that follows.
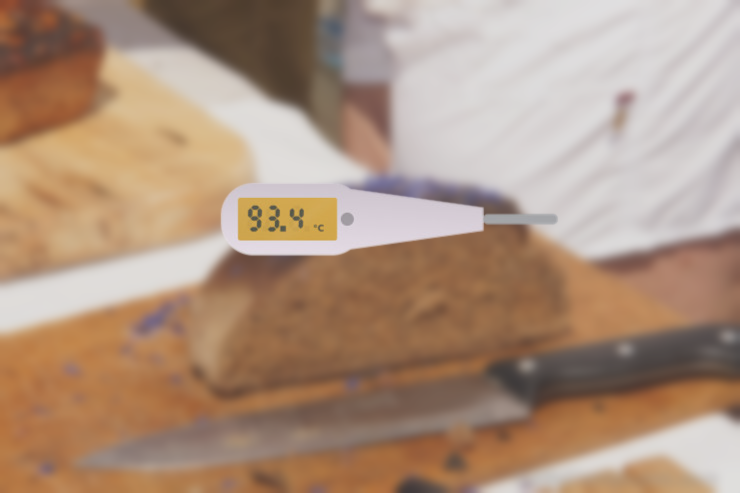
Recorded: 93.4 °C
